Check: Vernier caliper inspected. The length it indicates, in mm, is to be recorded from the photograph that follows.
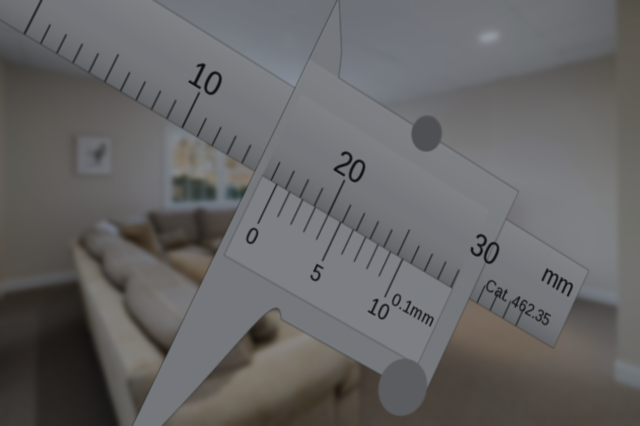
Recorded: 16.4 mm
